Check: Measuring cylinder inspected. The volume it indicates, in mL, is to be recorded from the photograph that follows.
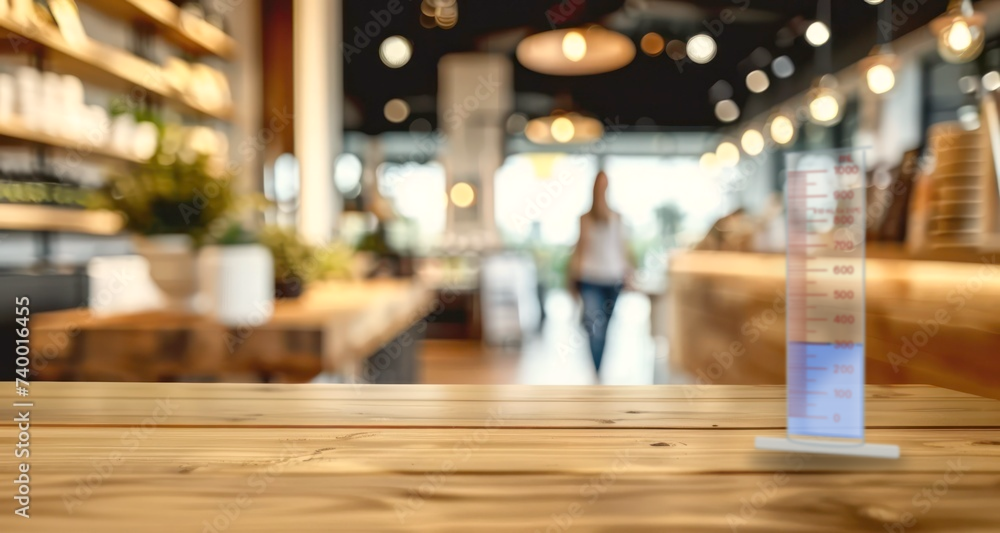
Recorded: 300 mL
